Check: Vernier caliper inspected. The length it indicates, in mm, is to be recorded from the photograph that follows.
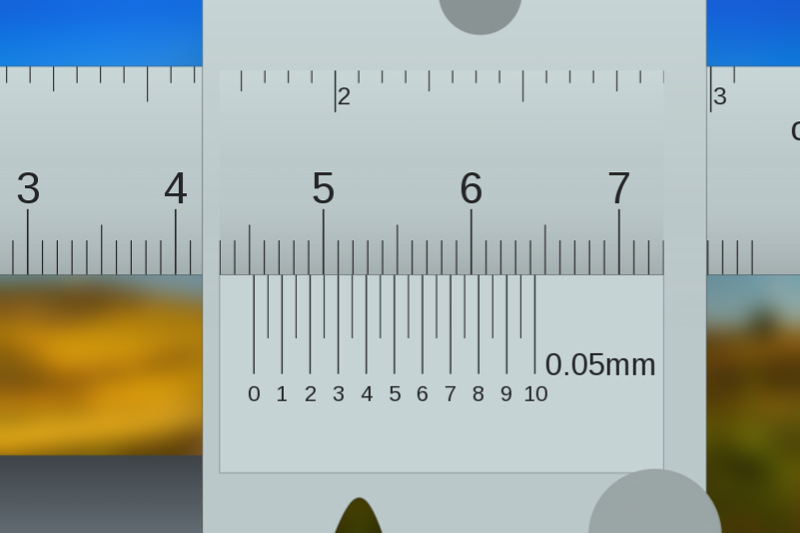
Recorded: 45.3 mm
